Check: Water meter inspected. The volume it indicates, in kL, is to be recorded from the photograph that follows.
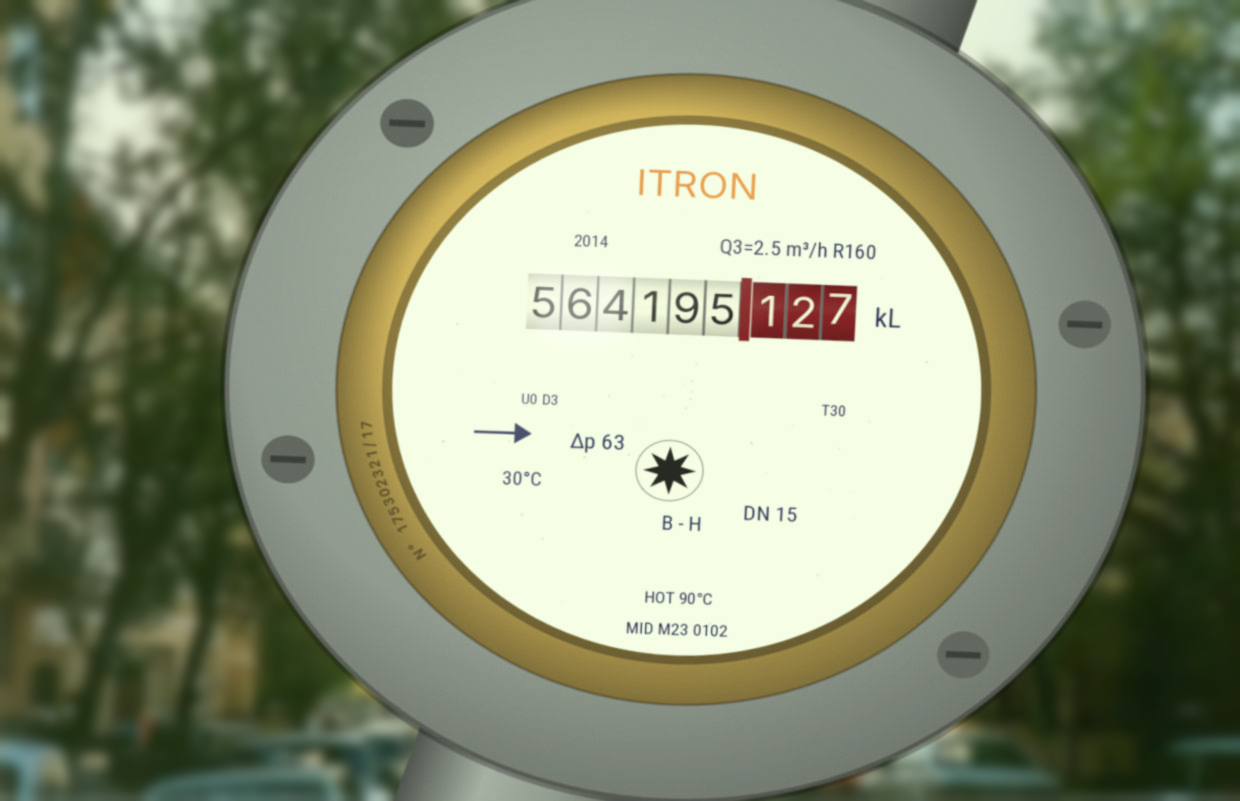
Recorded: 564195.127 kL
